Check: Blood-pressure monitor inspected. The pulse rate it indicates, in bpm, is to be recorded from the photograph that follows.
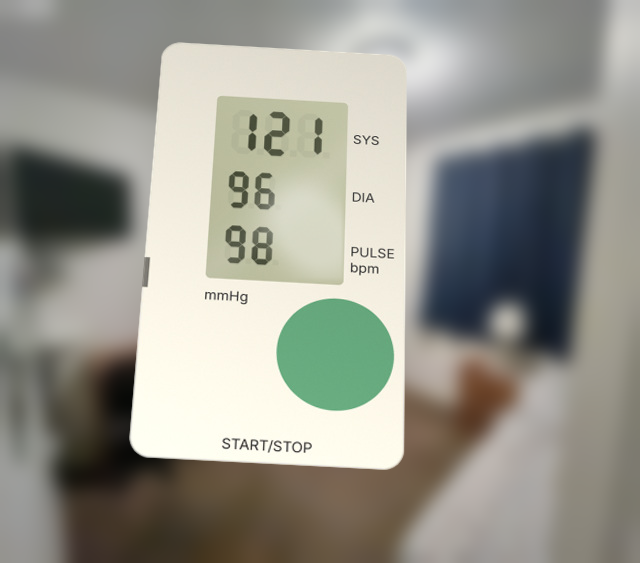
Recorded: 98 bpm
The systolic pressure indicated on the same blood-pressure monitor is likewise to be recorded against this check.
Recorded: 121 mmHg
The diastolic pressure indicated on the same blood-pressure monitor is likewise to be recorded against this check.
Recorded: 96 mmHg
